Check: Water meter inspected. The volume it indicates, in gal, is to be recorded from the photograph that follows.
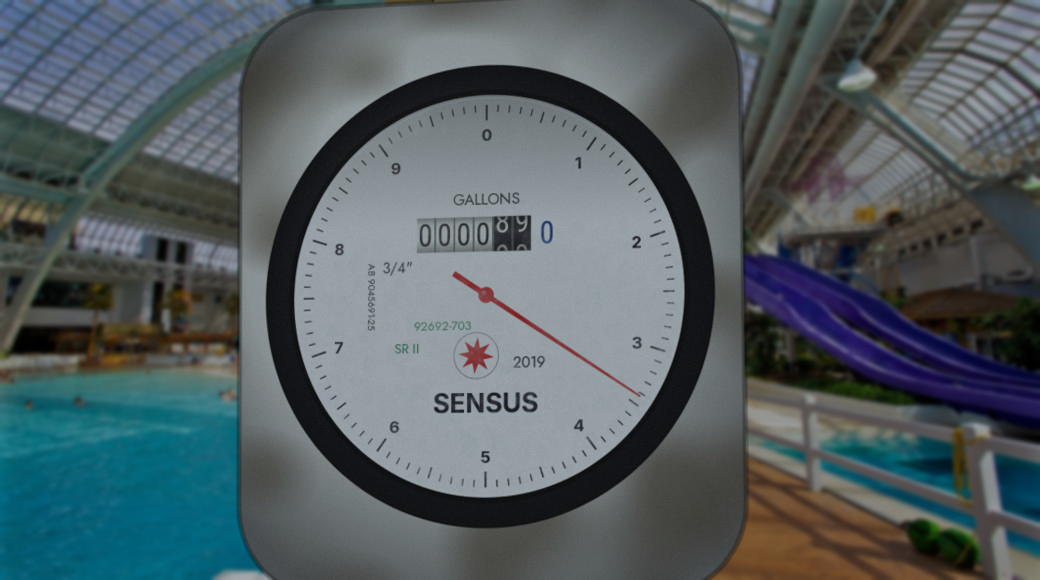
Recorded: 893.4 gal
